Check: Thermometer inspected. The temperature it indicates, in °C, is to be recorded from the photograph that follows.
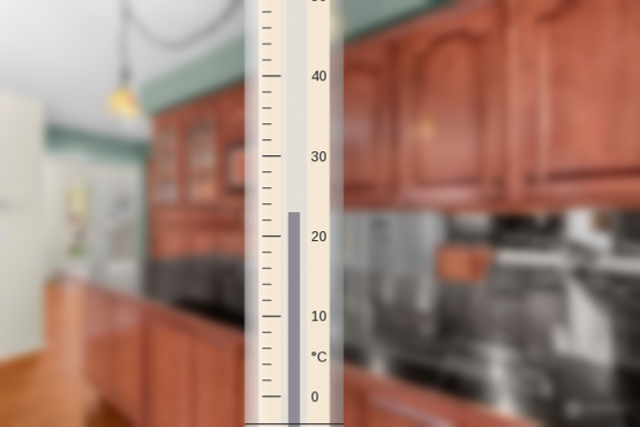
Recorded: 23 °C
